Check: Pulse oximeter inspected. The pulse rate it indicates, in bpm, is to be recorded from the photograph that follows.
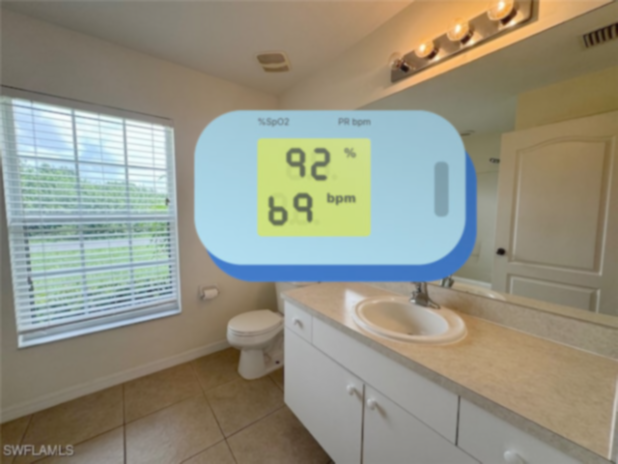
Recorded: 69 bpm
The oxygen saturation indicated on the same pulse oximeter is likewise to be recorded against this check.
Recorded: 92 %
